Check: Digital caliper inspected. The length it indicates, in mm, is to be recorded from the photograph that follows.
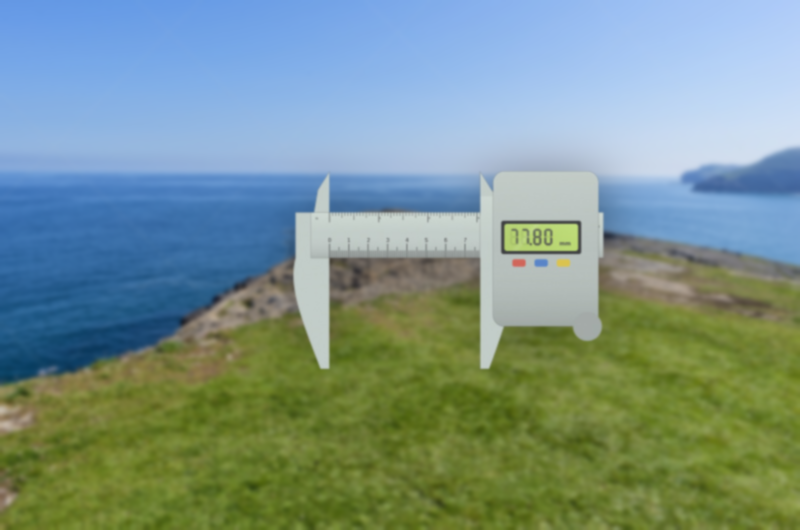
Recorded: 77.80 mm
